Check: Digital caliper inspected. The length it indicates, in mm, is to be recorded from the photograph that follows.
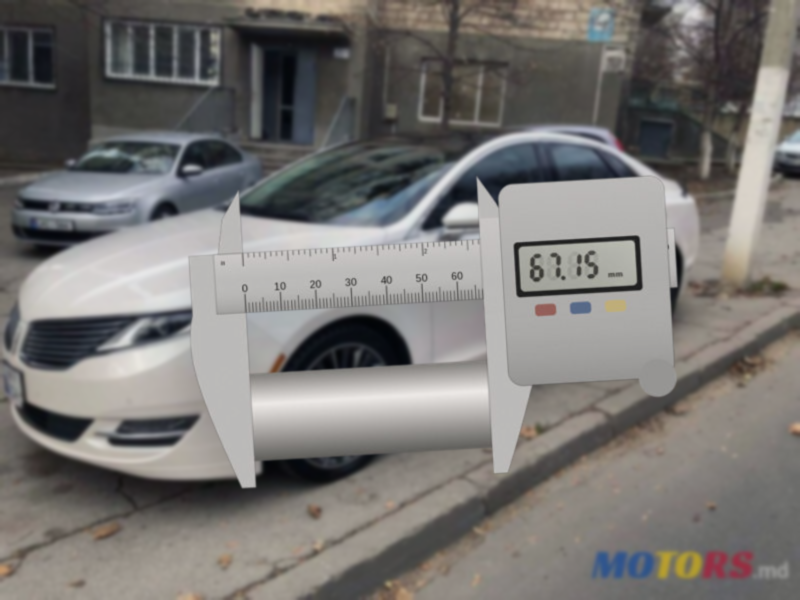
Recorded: 67.15 mm
